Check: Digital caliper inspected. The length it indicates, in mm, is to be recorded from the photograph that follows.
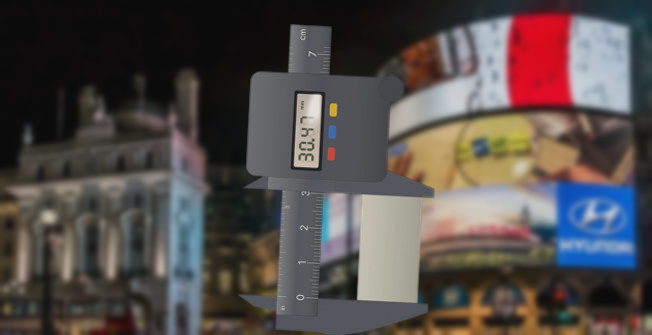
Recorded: 30.47 mm
